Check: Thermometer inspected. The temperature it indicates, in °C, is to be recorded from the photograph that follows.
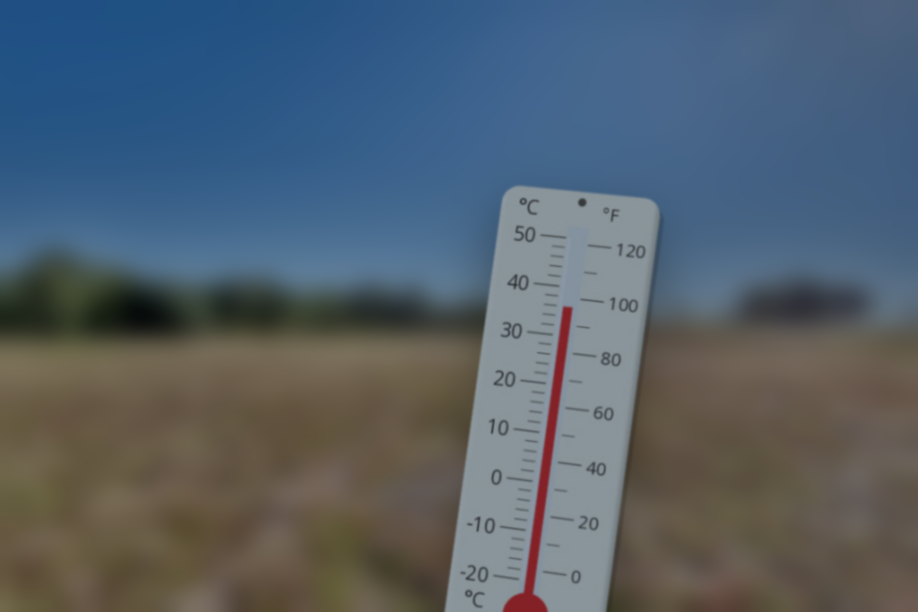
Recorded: 36 °C
